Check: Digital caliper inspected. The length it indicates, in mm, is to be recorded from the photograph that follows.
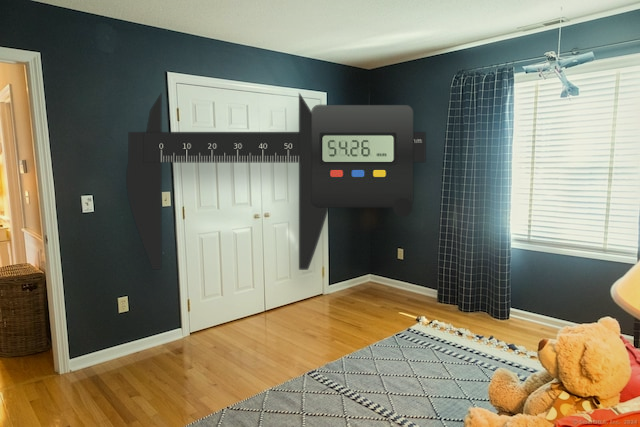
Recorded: 54.26 mm
